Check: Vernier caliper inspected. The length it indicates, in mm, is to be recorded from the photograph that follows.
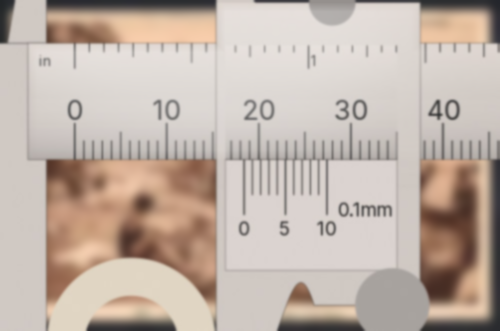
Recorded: 18.4 mm
